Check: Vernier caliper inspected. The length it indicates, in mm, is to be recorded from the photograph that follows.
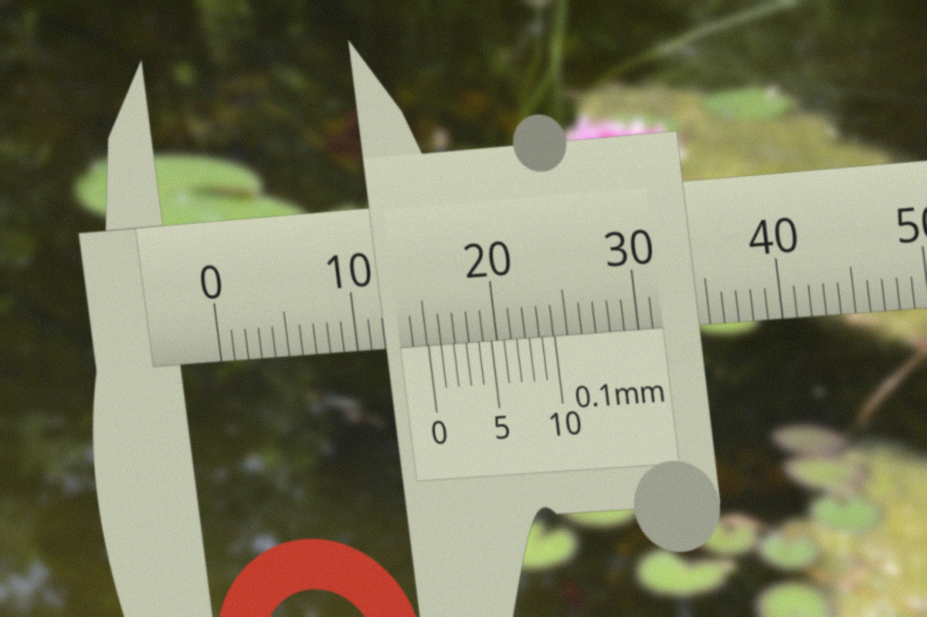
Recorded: 15.1 mm
